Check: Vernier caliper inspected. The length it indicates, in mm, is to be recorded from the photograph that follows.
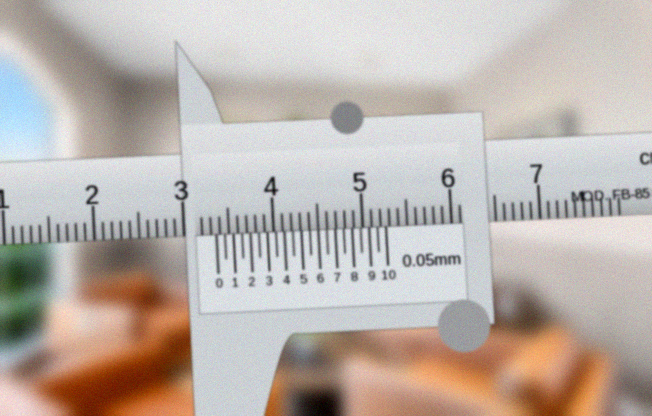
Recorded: 33.6 mm
